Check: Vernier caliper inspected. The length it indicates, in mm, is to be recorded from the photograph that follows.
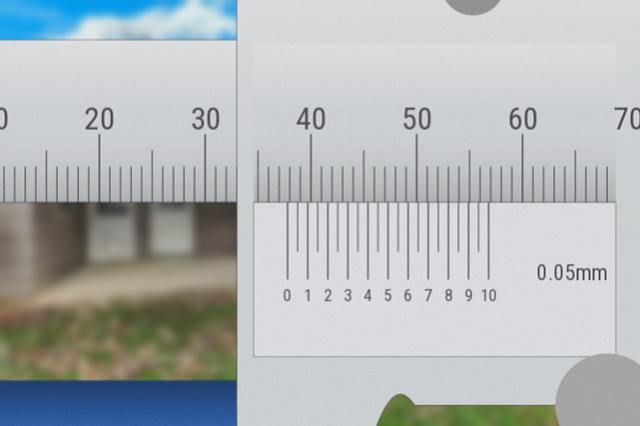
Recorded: 37.8 mm
